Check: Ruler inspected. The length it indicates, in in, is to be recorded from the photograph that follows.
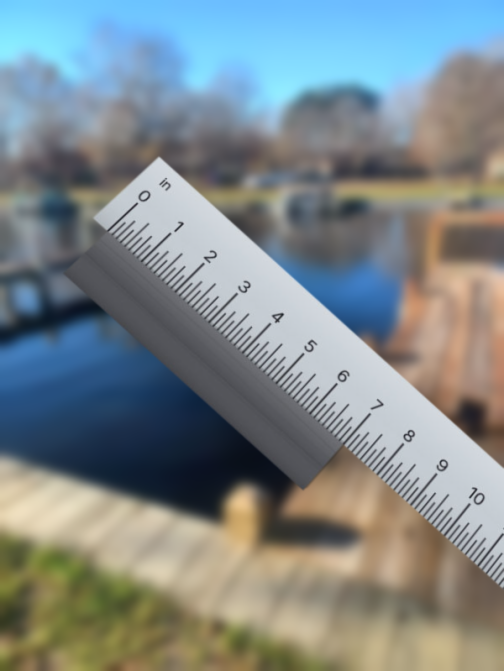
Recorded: 7 in
